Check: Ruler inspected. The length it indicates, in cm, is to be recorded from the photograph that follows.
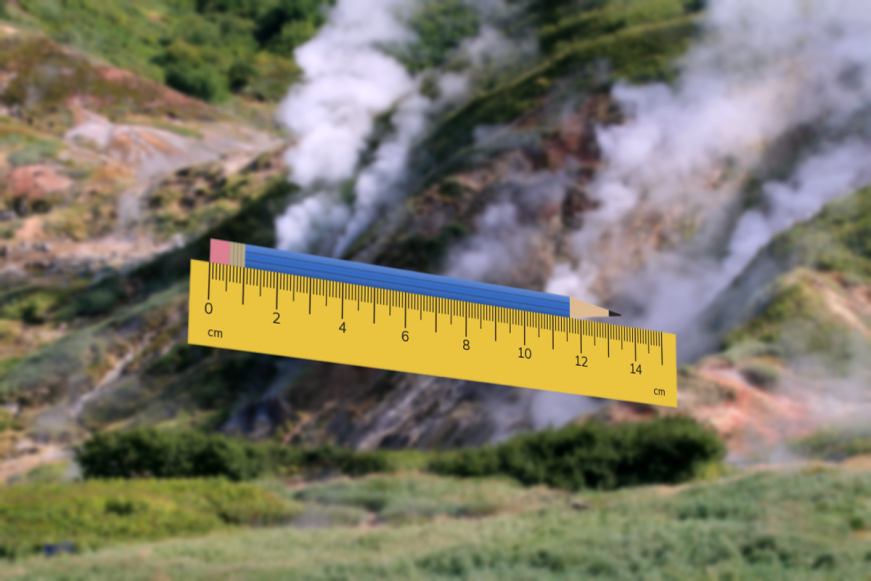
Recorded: 13.5 cm
